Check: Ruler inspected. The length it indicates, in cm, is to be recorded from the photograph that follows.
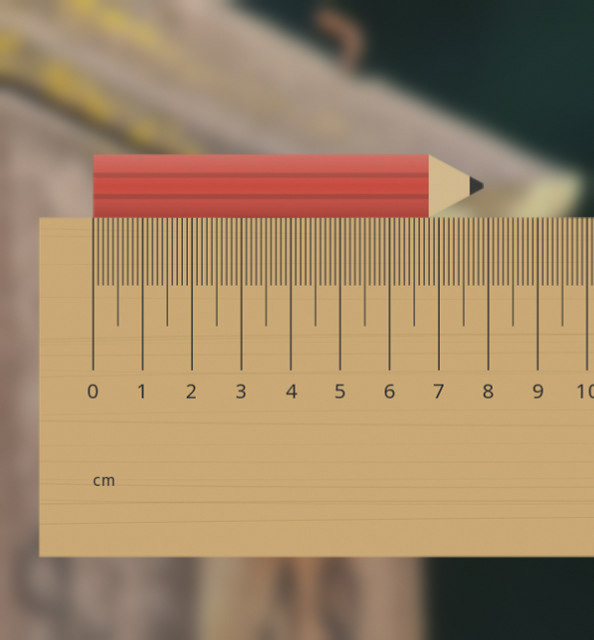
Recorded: 7.9 cm
